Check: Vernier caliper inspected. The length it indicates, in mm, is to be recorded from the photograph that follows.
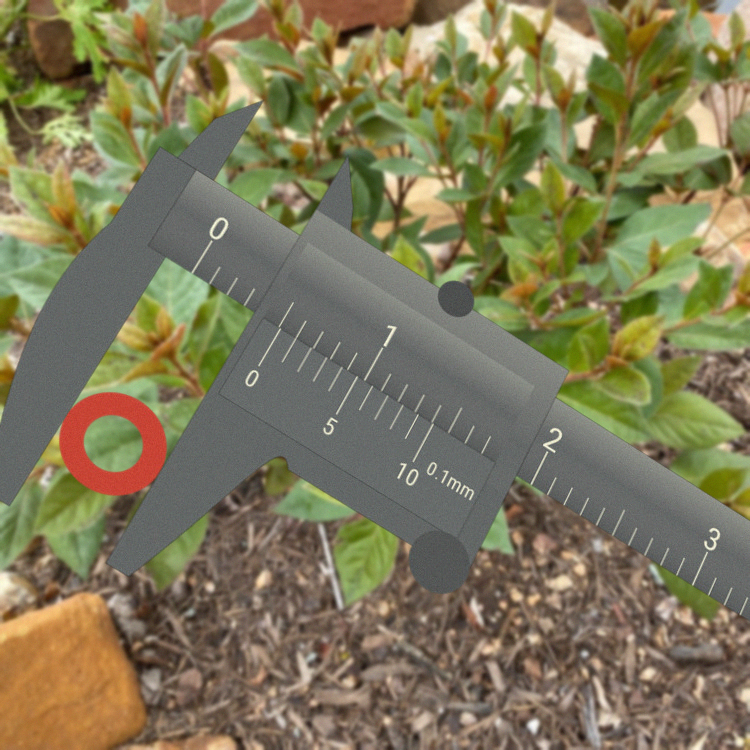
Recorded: 5.1 mm
